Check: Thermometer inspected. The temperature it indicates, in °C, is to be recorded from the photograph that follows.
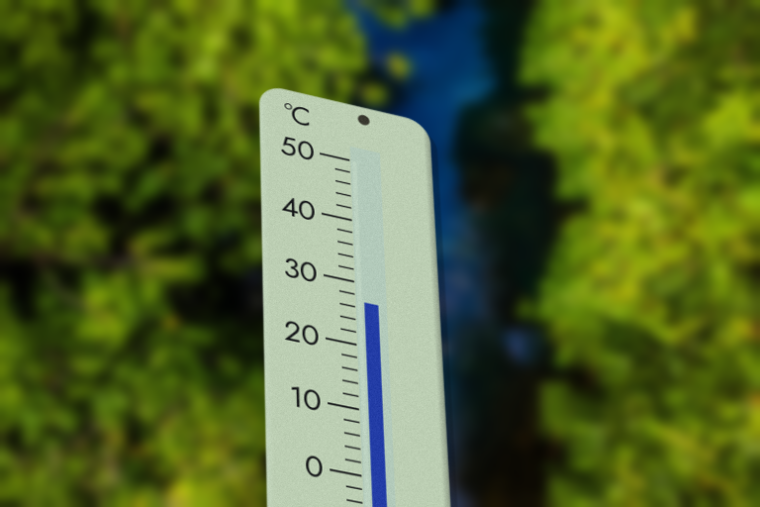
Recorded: 27 °C
